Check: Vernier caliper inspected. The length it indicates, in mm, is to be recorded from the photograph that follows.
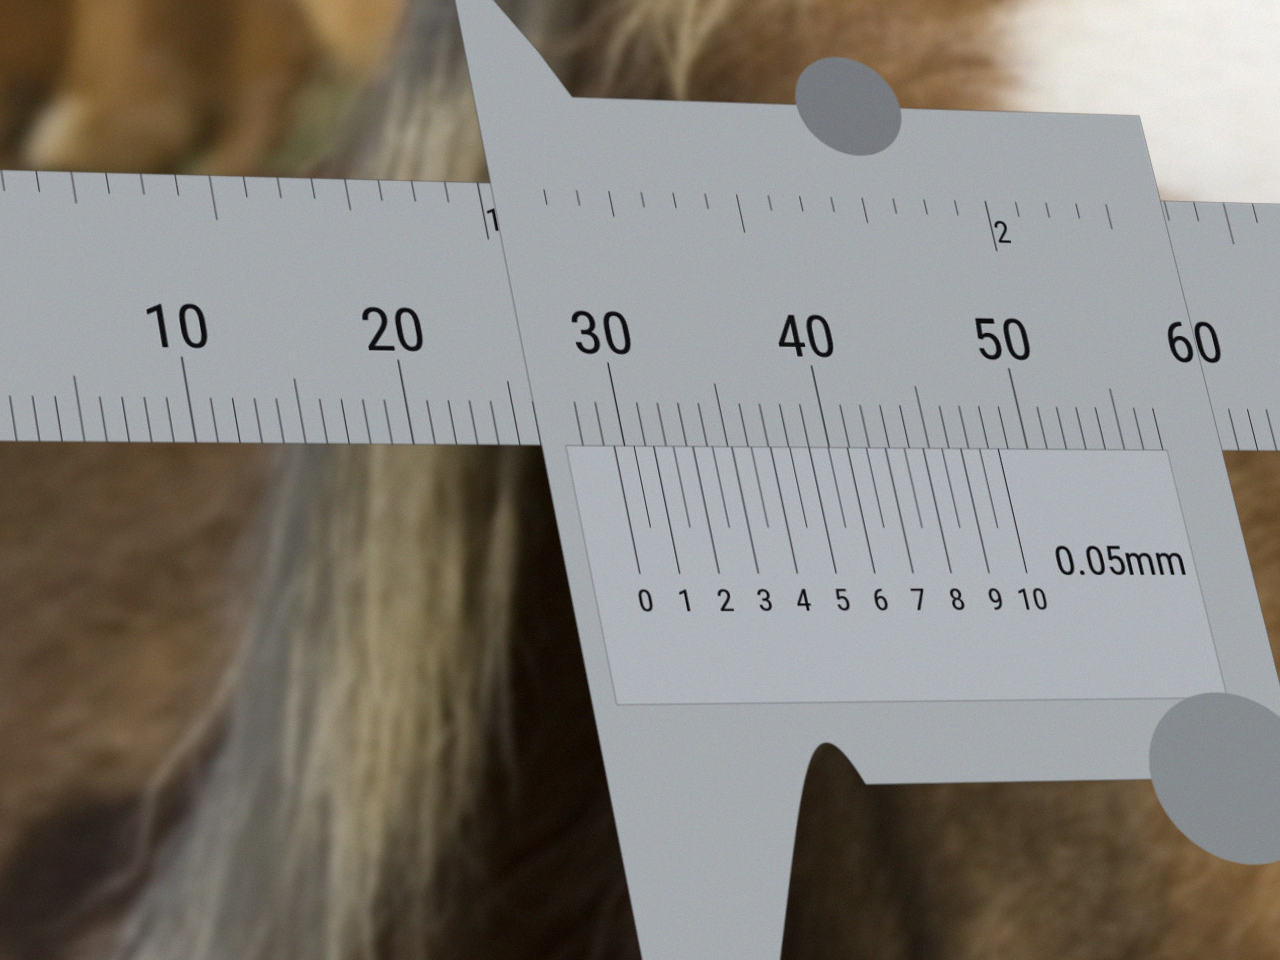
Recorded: 29.5 mm
